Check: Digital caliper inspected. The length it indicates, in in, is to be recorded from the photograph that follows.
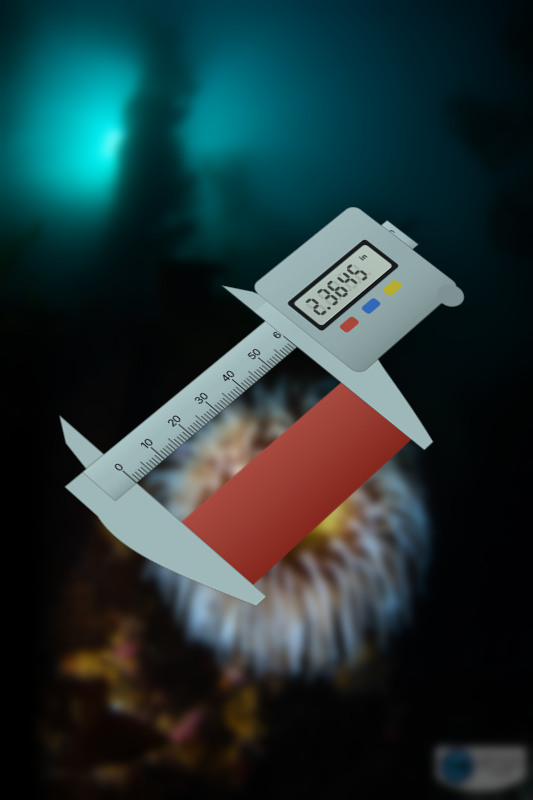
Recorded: 2.3645 in
